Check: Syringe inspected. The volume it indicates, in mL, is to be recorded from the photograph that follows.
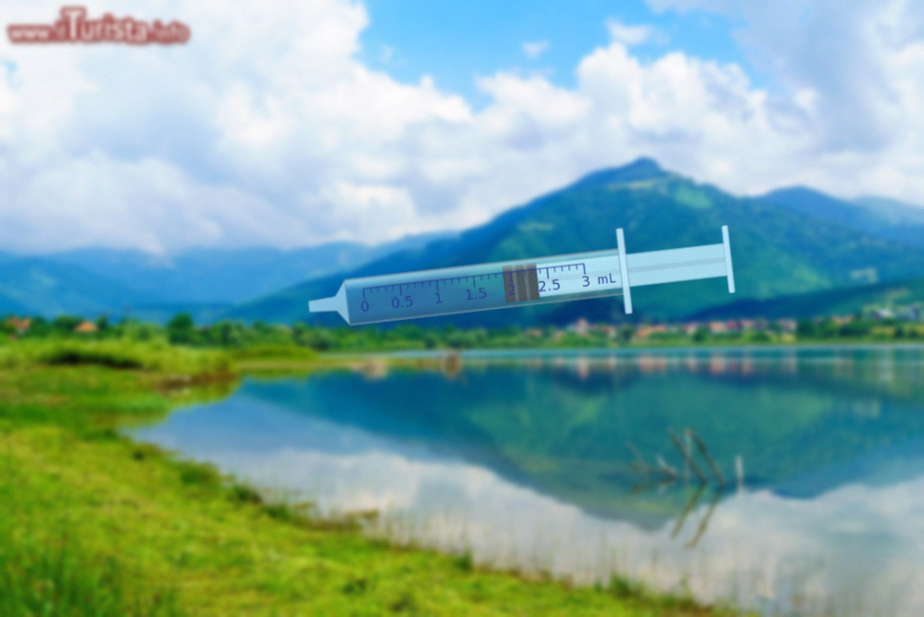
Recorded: 1.9 mL
